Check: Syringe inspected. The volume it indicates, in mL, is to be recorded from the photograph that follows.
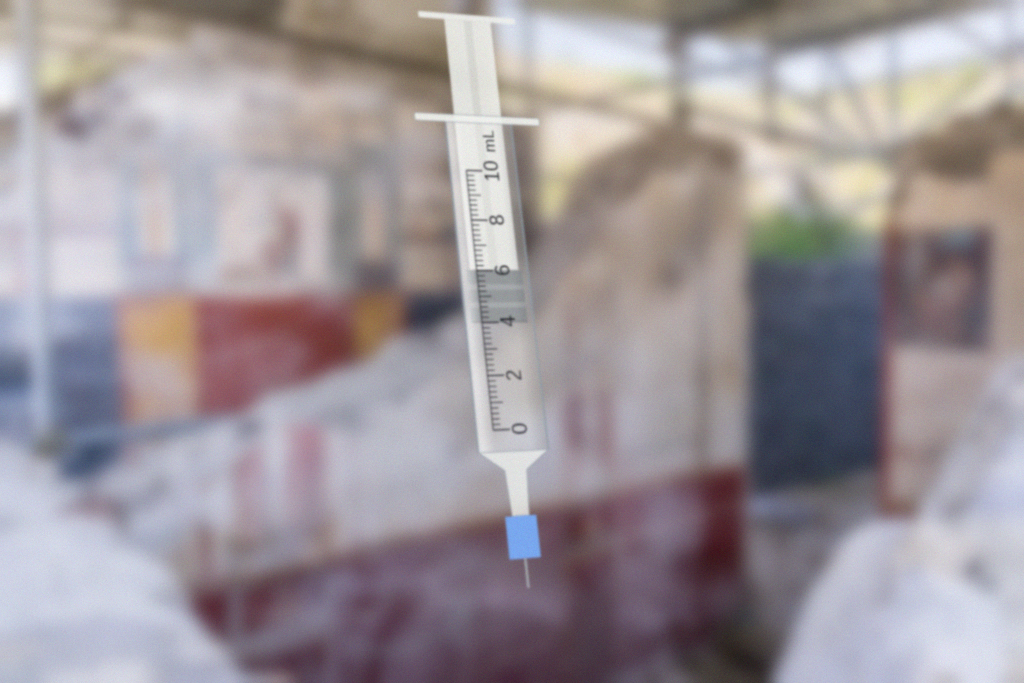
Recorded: 4 mL
